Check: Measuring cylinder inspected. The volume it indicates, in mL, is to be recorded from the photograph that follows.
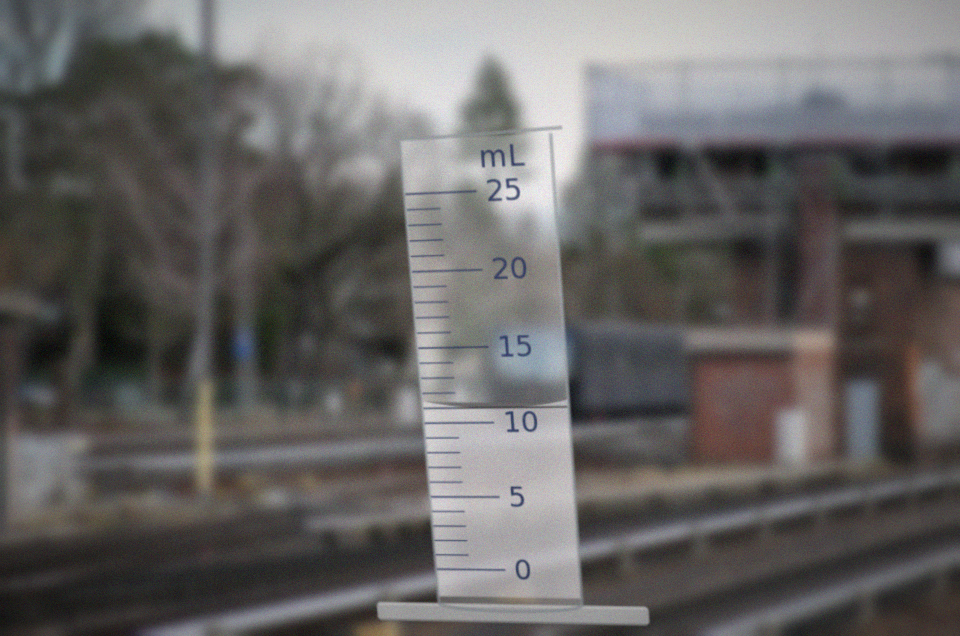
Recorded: 11 mL
